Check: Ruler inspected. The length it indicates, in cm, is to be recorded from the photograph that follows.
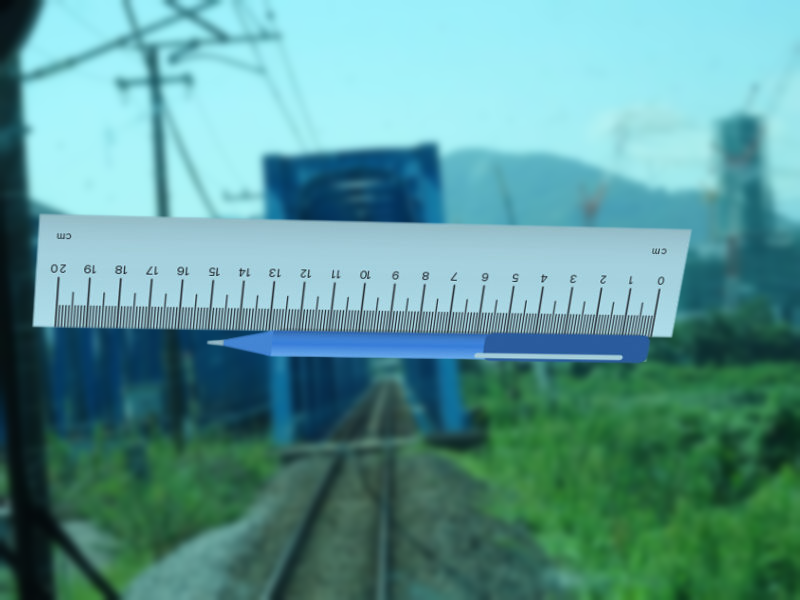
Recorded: 15 cm
